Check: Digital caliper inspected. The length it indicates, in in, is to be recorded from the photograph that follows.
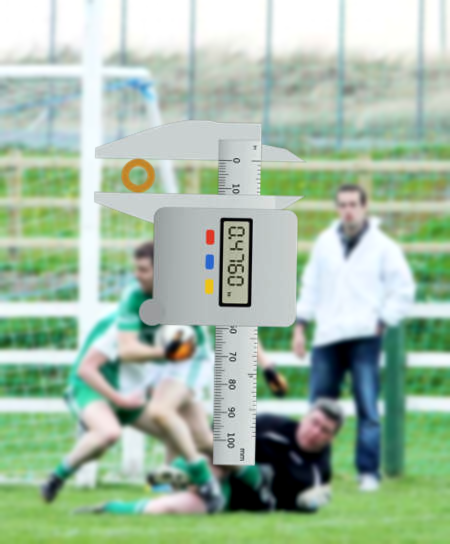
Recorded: 0.4760 in
